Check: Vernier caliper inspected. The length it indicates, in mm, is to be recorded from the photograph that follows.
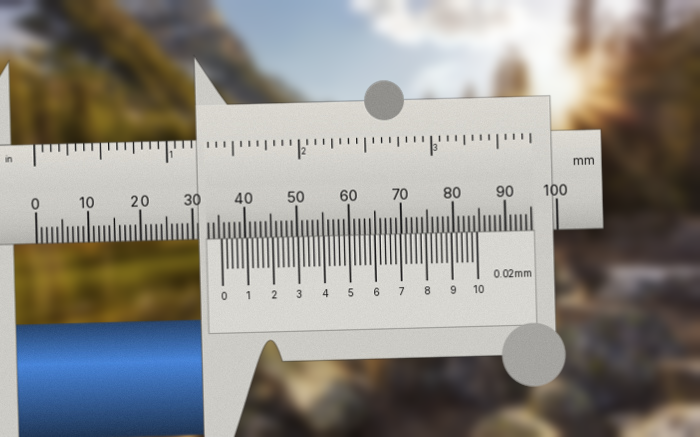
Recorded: 35.5 mm
